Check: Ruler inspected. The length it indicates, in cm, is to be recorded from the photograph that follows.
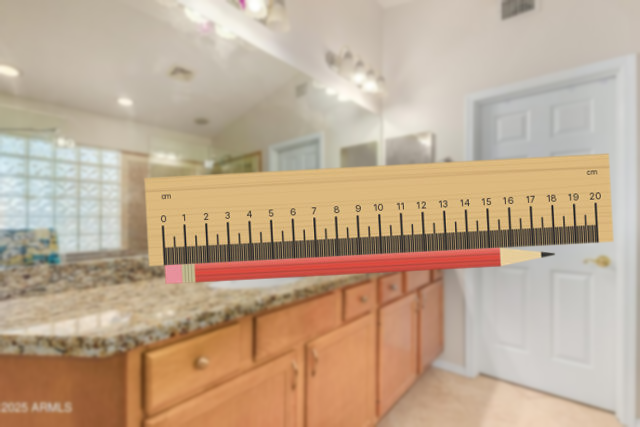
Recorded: 18 cm
